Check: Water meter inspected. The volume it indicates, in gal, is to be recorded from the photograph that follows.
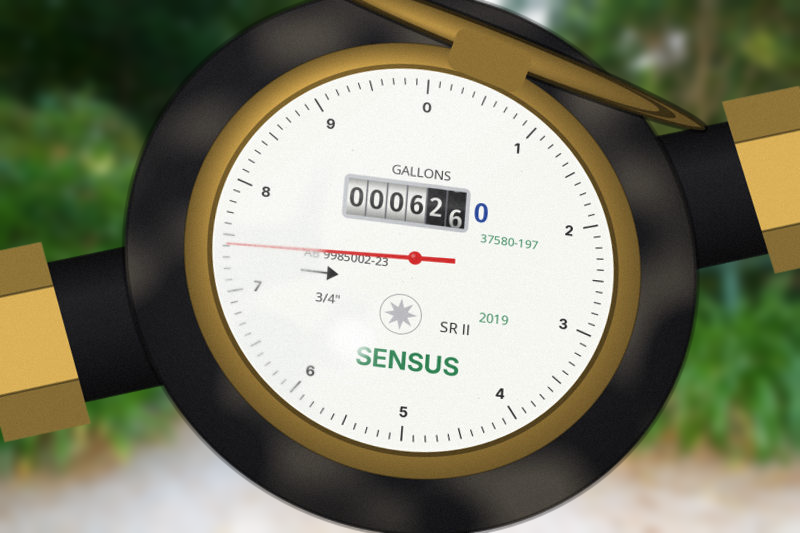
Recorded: 6257.4 gal
